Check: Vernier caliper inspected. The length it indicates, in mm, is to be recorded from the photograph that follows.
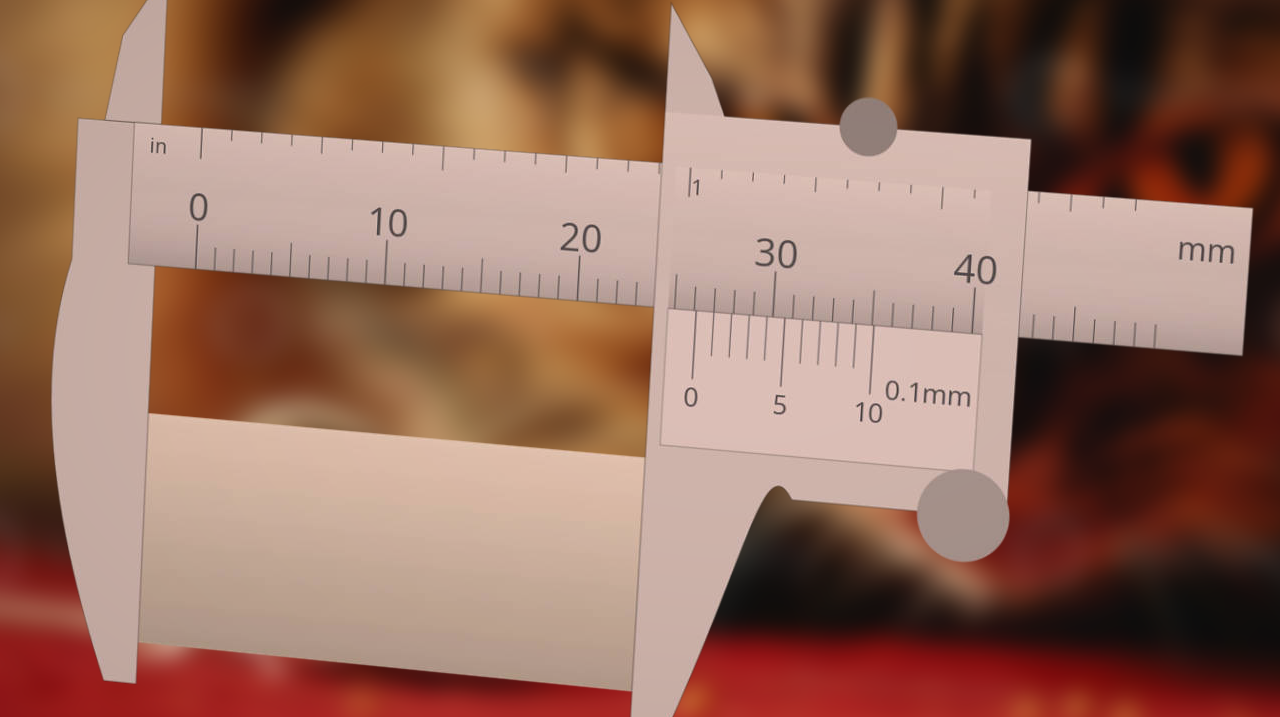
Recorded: 26.1 mm
